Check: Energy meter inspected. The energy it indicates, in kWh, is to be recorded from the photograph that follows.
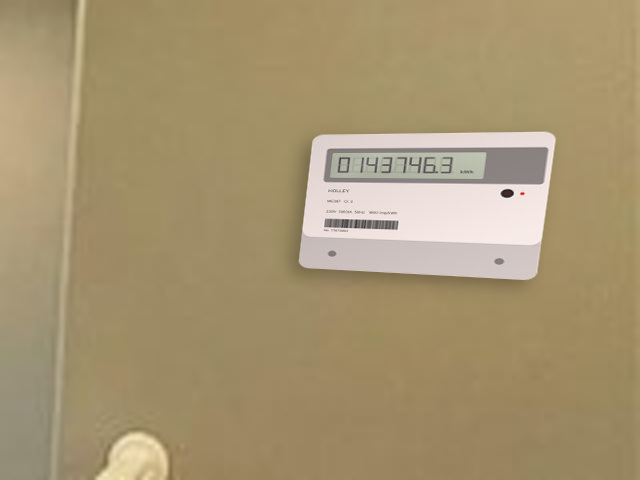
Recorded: 143746.3 kWh
